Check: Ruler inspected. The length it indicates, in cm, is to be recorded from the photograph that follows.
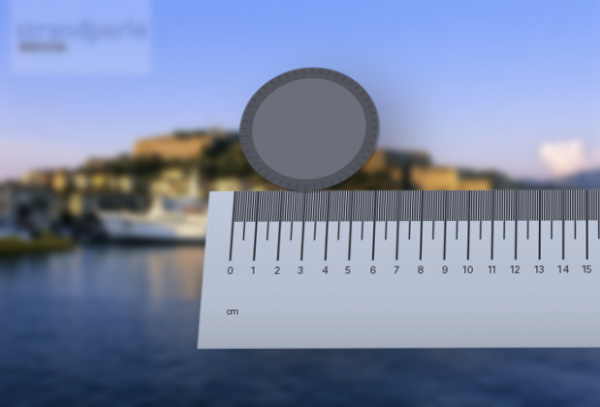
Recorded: 6 cm
